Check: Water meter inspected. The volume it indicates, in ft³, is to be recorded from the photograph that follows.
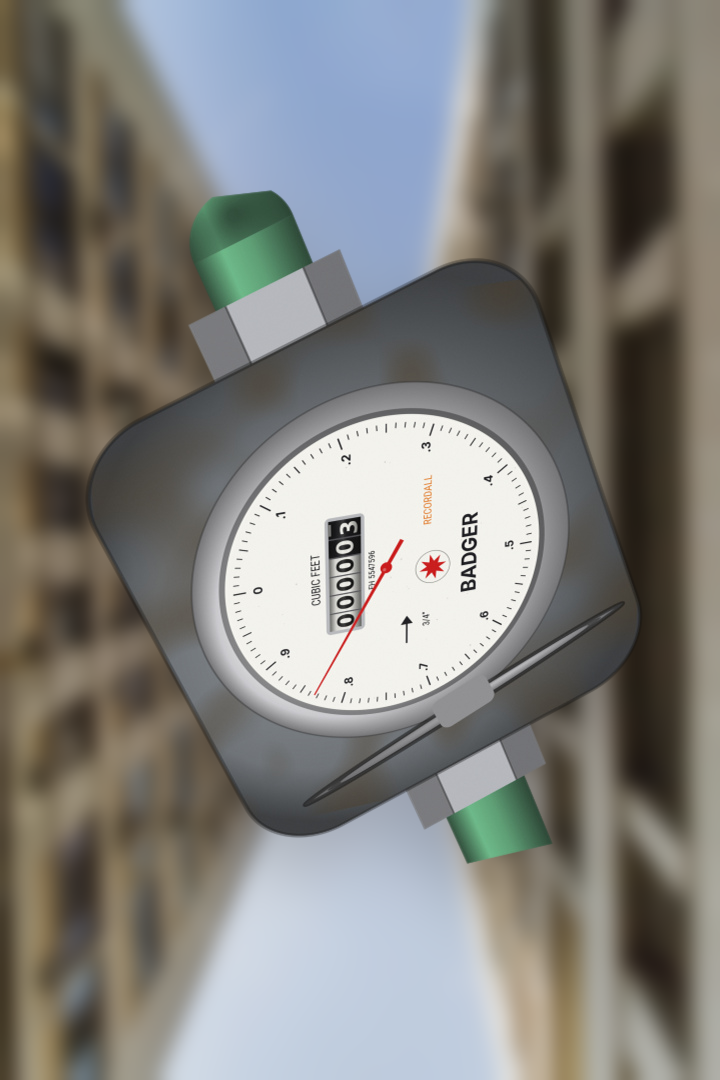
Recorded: 2.83 ft³
